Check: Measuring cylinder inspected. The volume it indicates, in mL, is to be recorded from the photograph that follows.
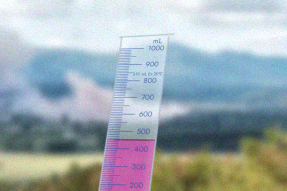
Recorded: 450 mL
